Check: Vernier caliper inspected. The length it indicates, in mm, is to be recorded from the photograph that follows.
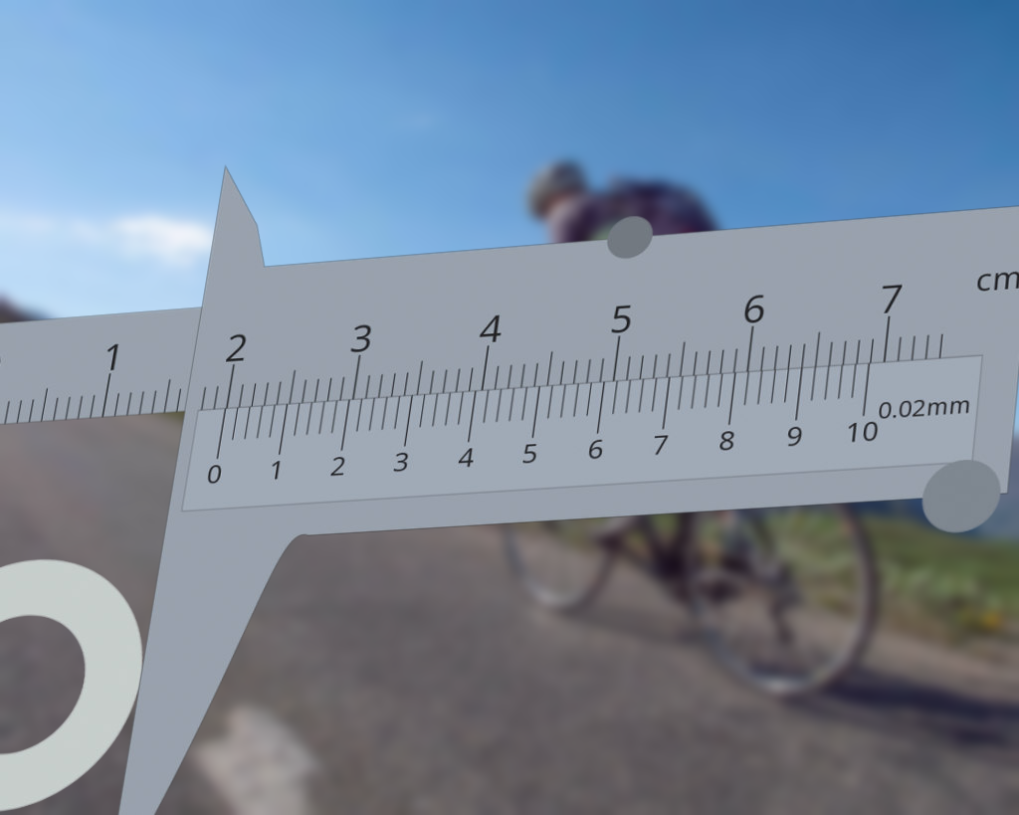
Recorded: 19.9 mm
